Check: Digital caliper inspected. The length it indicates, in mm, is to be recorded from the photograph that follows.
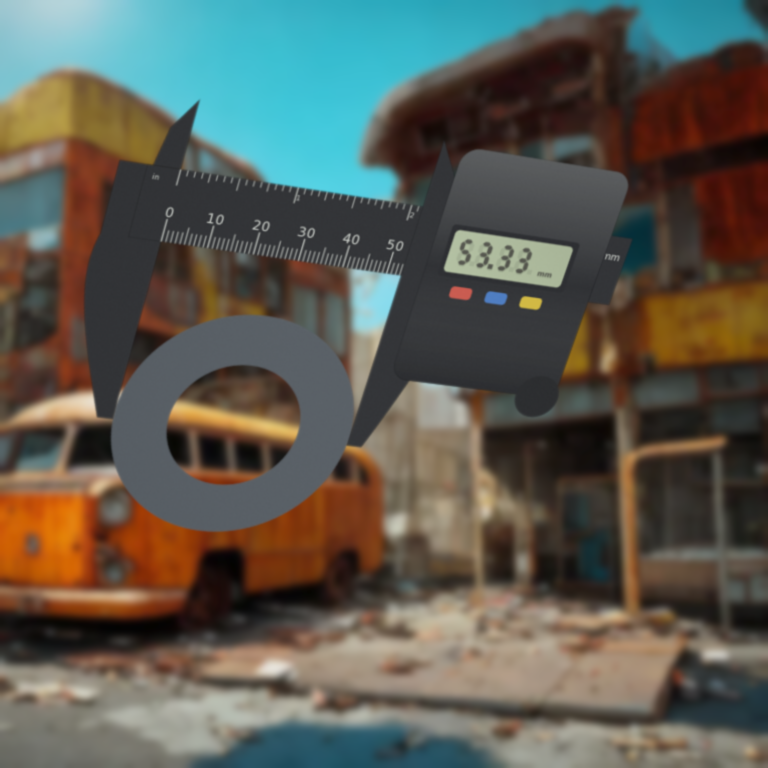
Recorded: 53.33 mm
